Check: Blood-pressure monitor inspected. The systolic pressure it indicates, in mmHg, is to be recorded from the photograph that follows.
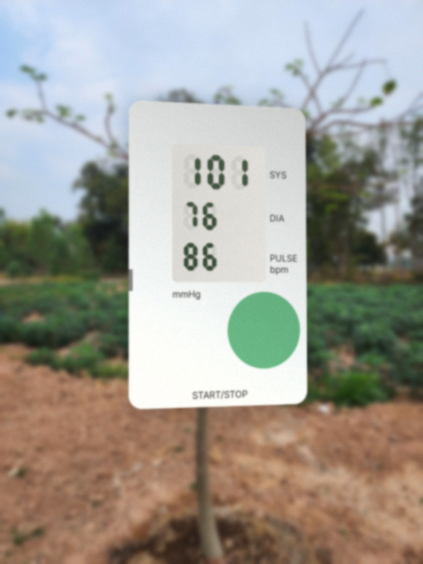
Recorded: 101 mmHg
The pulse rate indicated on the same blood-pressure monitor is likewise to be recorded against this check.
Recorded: 86 bpm
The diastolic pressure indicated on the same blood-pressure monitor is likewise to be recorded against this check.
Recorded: 76 mmHg
